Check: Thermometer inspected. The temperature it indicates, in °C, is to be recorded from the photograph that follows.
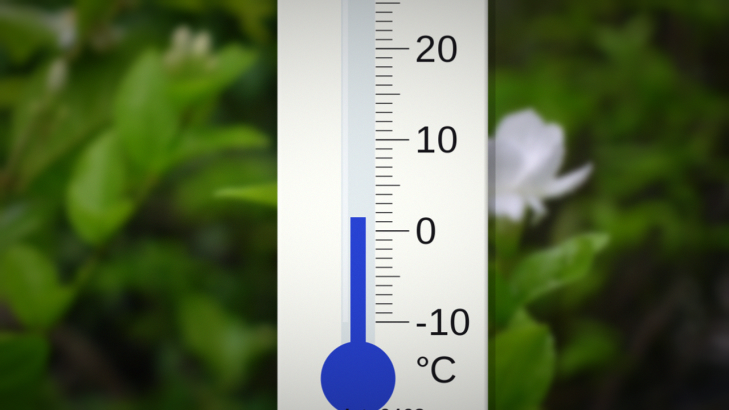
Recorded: 1.5 °C
